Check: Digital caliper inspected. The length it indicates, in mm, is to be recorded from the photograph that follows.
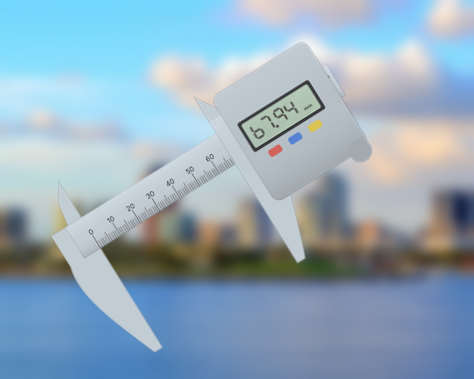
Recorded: 67.94 mm
